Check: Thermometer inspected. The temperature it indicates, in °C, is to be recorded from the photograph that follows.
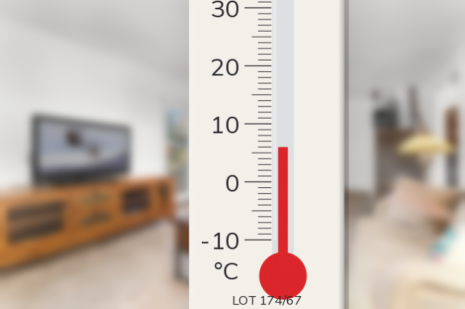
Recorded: 6 °C
